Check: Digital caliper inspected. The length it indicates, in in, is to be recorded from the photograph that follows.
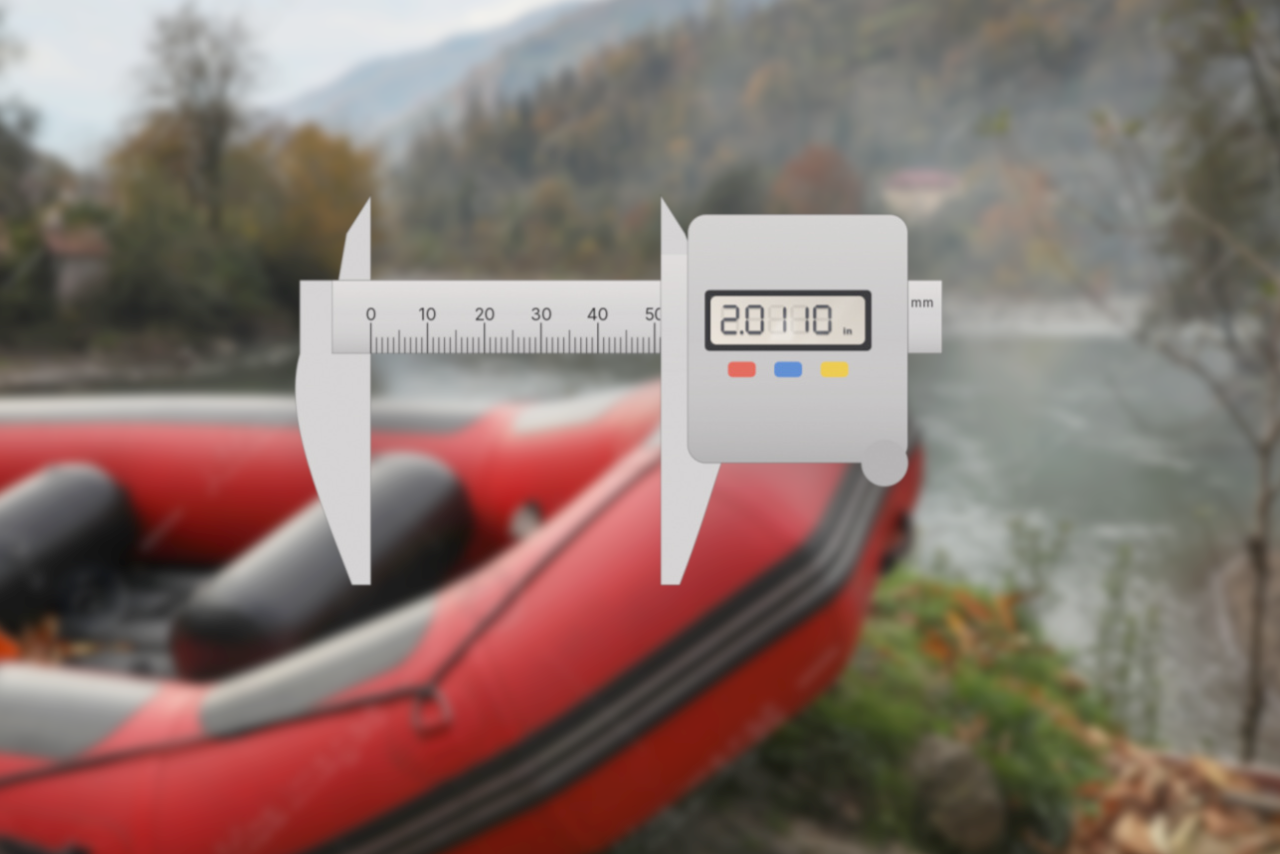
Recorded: 2.0110 in
